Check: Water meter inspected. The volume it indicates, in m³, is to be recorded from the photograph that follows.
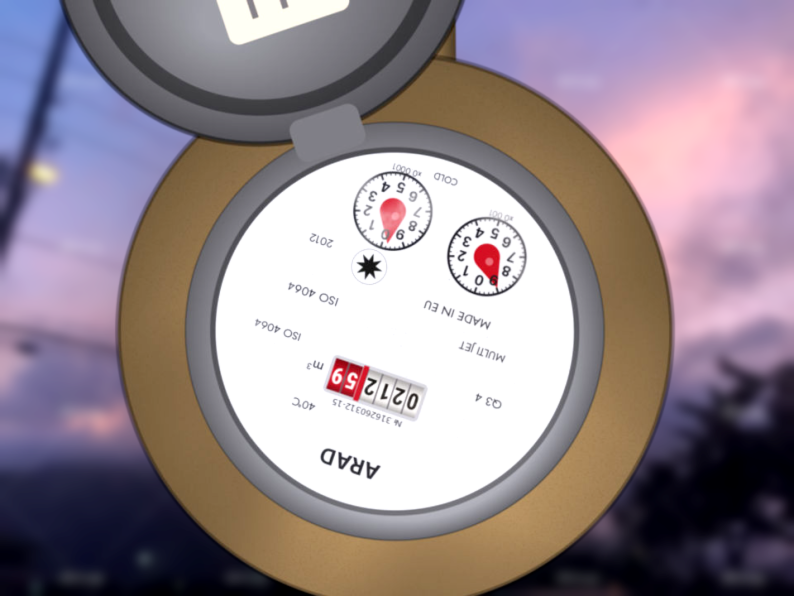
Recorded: 212.5989 m³
